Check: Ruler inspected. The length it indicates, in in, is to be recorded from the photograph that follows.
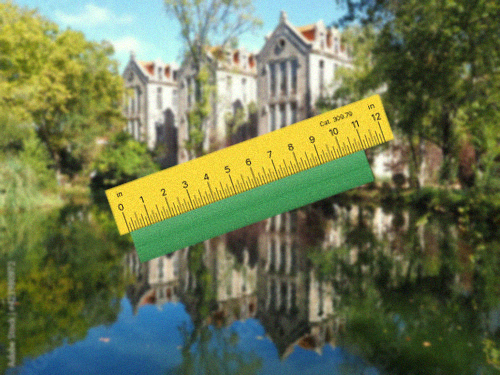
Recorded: 11 in
